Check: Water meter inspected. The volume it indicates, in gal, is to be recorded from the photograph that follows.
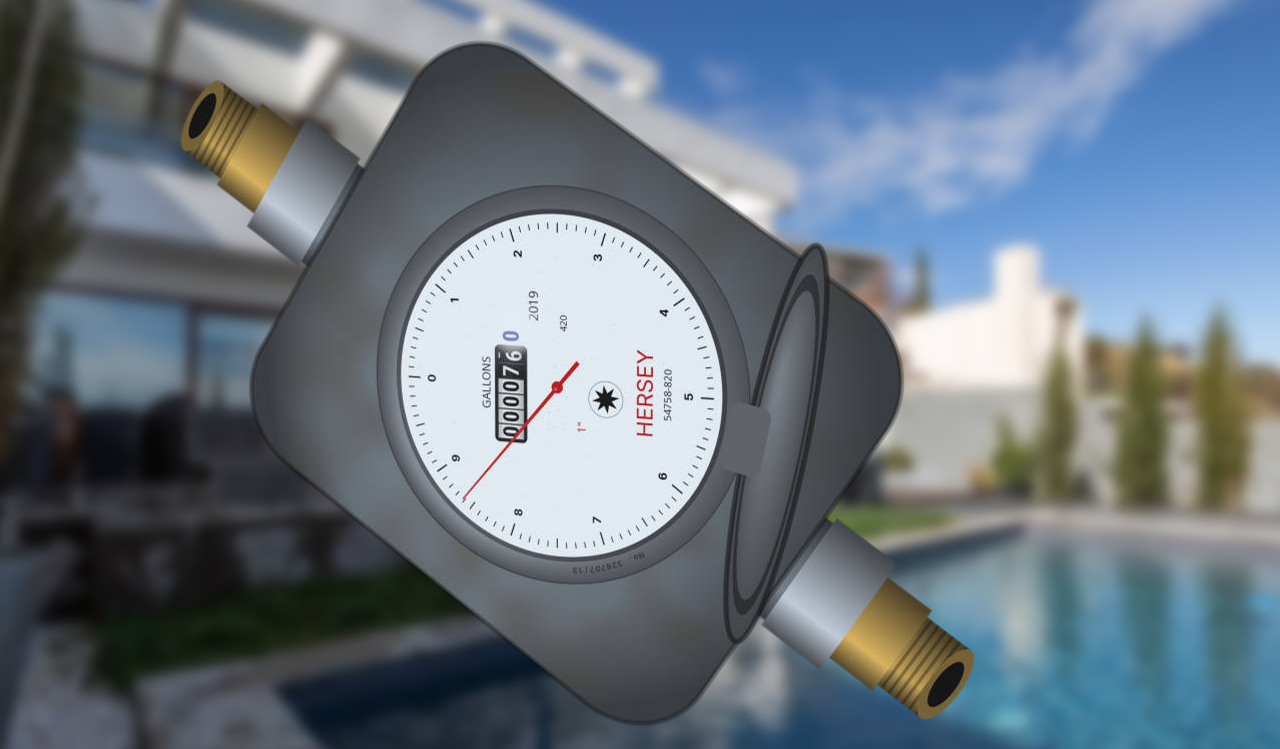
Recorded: 758.6 gal
